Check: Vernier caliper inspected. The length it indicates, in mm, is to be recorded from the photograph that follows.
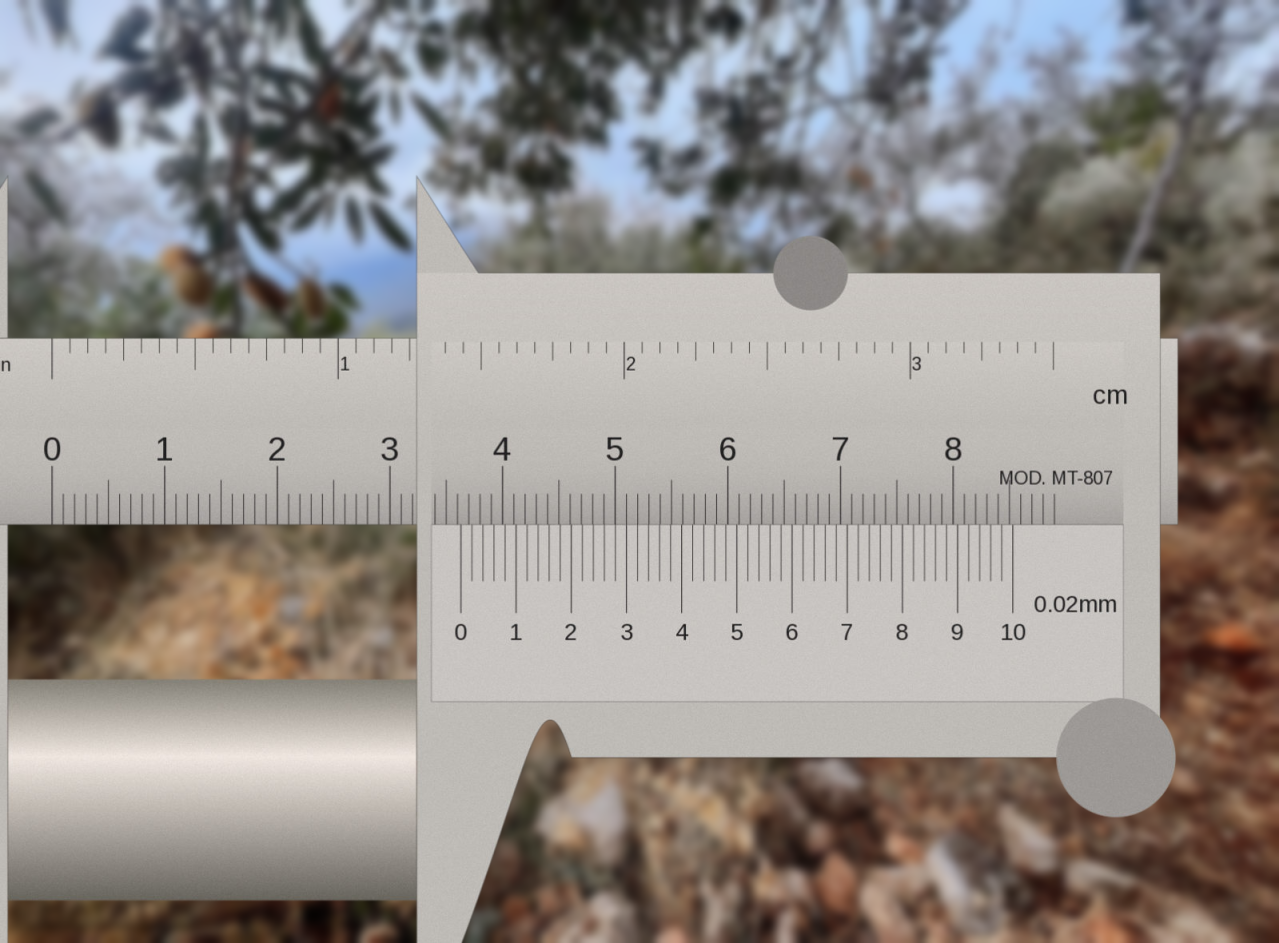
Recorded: 36.3 mm
